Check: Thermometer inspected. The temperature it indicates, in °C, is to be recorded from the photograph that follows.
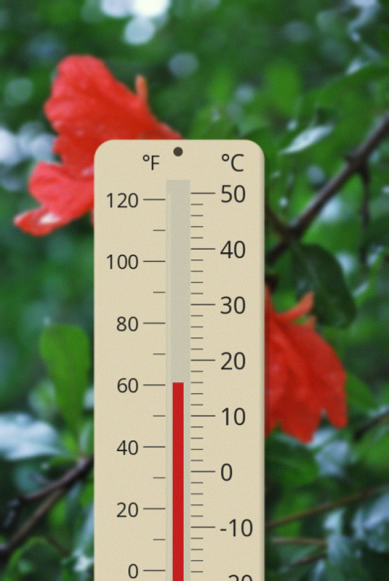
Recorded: 16 °C
